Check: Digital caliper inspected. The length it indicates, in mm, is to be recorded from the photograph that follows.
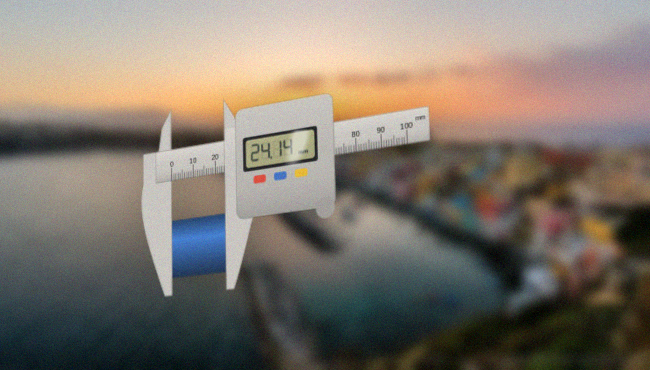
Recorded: 24.14 mm
